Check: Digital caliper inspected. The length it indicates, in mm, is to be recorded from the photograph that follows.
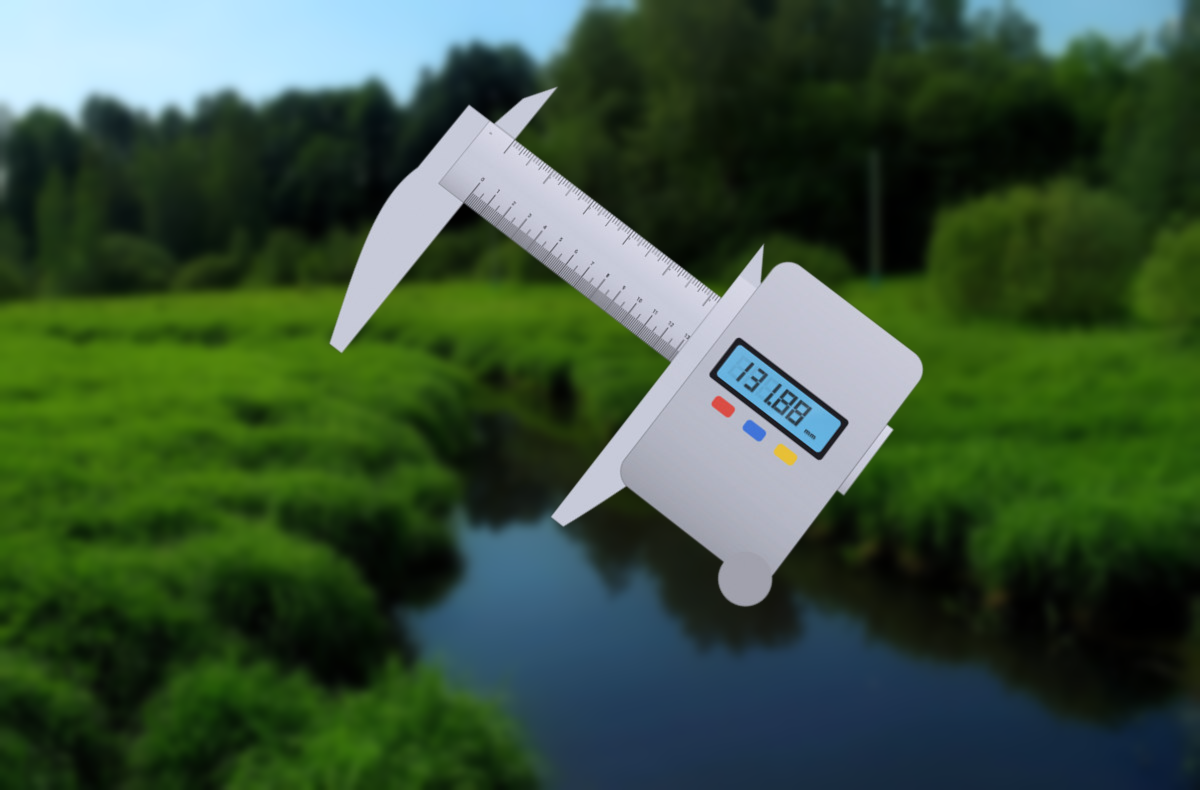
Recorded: 131.88 mm
